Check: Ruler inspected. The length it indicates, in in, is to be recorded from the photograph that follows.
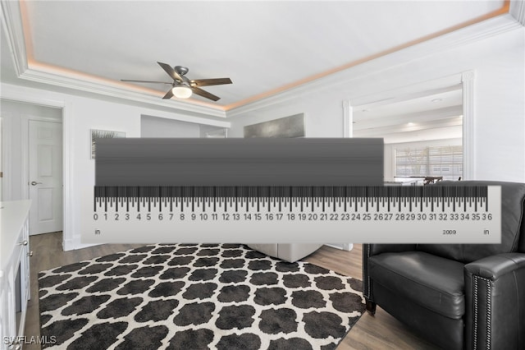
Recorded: 26.5 in
